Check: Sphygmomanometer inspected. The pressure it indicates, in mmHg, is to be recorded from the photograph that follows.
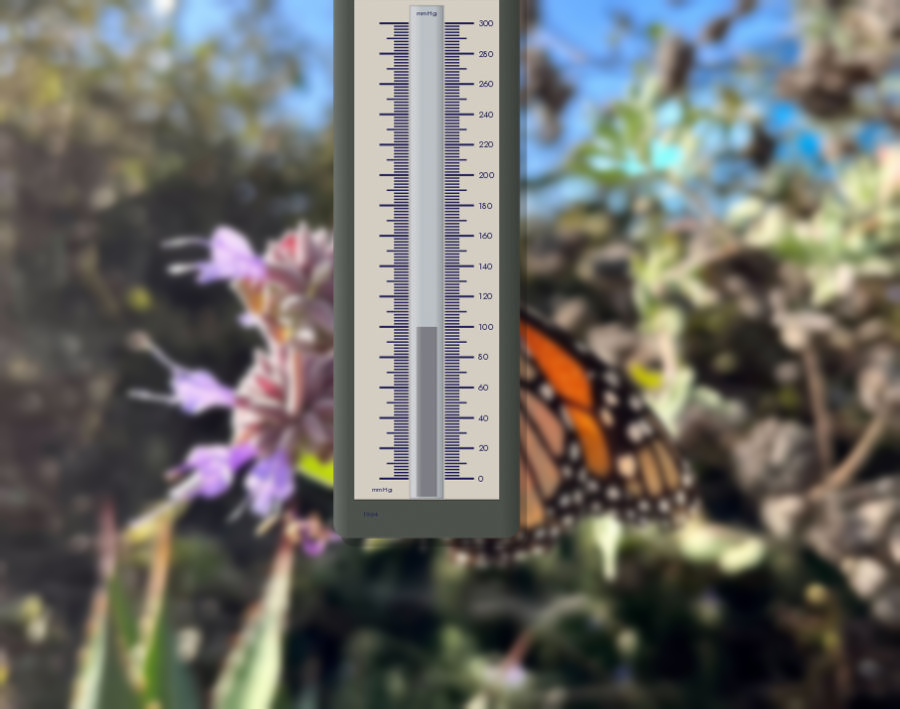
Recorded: 100 mmHg
